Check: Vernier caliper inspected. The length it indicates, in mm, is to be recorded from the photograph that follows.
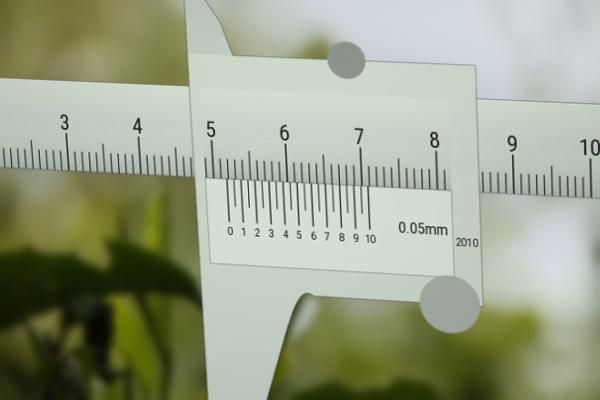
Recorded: 51.8 mm
